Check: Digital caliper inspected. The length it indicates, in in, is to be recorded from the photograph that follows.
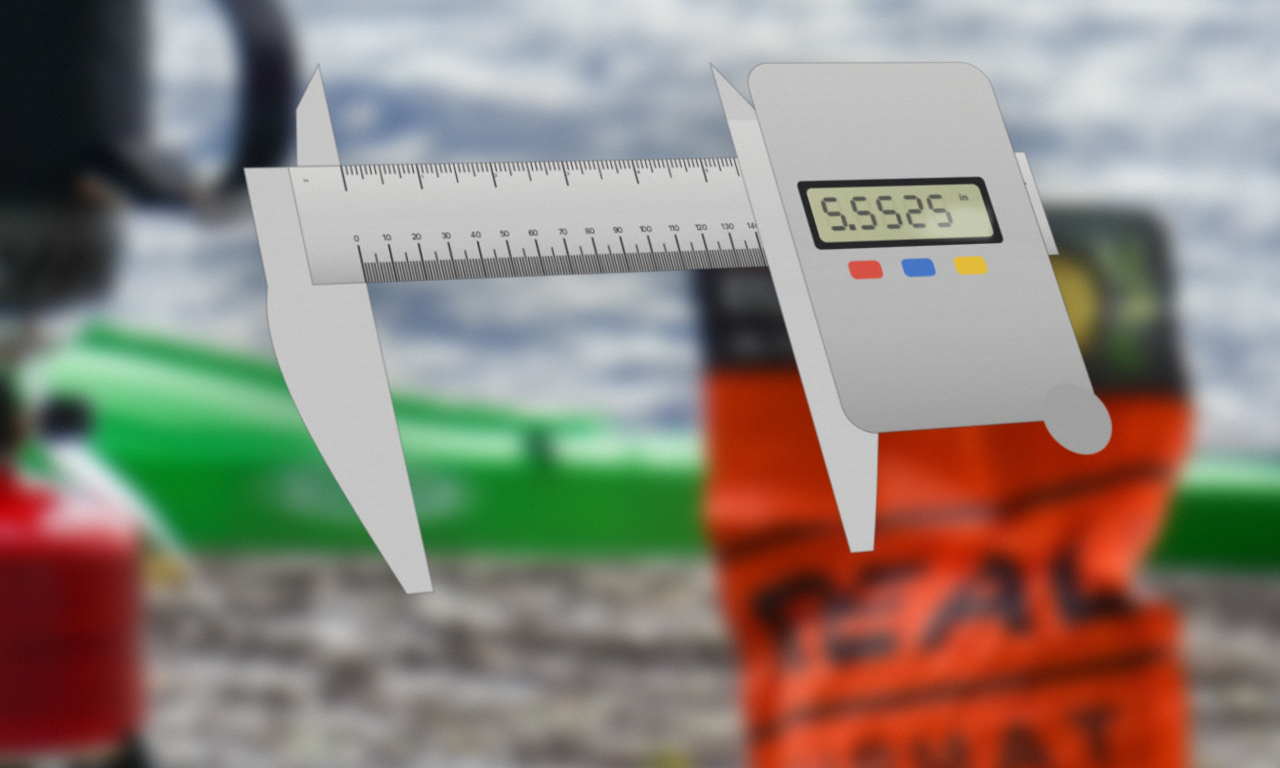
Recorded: 5.5525 in
